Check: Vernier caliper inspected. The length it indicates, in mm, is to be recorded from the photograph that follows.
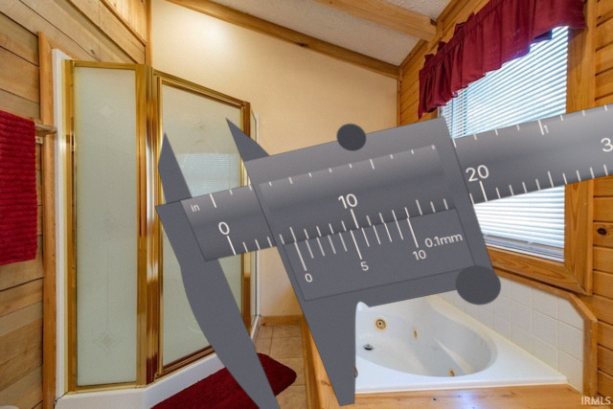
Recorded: 4.9 mm
